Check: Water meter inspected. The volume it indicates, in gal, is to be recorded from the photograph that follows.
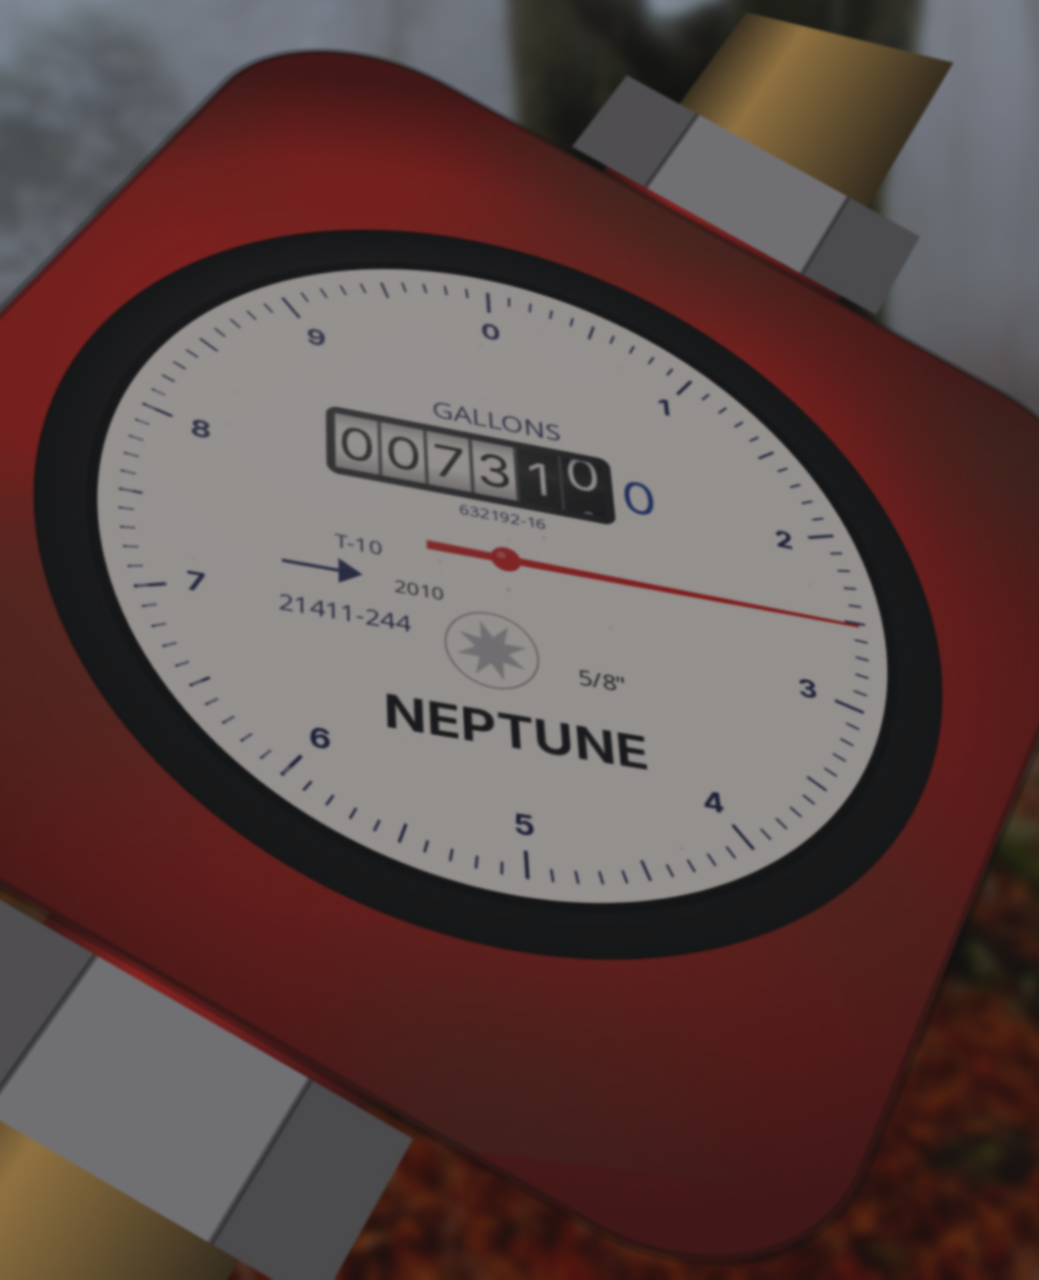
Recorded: 73102.5 gal
